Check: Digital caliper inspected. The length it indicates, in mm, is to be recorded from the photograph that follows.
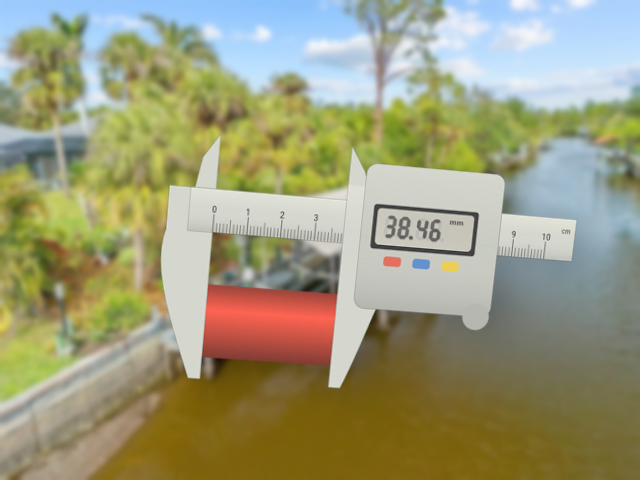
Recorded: 38.46 mm
